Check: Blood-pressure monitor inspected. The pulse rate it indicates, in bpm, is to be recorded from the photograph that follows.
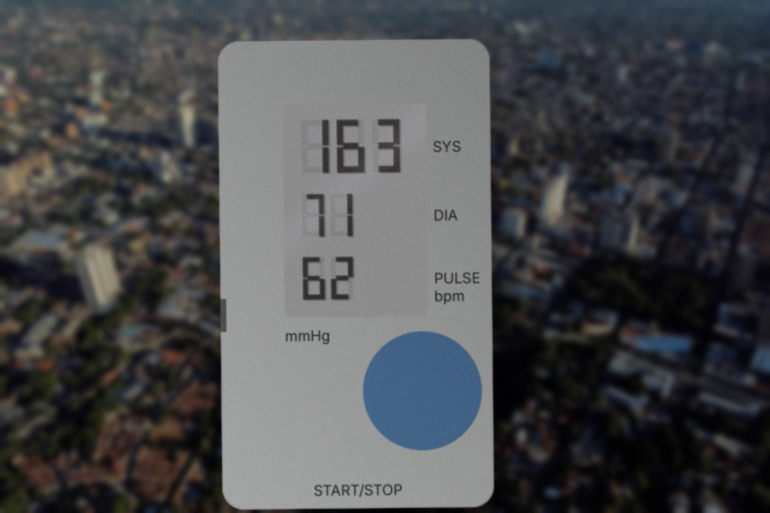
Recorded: 62 bpm
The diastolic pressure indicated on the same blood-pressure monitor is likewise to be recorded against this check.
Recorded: 71 mmHg
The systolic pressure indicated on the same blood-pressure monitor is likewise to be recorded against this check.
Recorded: 163 mmHg
